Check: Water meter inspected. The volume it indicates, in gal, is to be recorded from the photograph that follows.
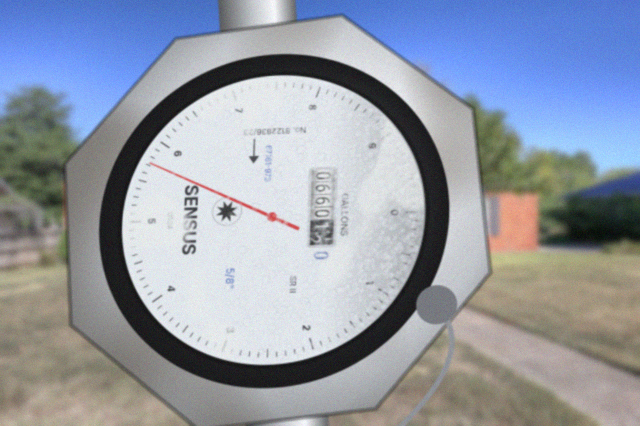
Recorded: 660115.7 gal
